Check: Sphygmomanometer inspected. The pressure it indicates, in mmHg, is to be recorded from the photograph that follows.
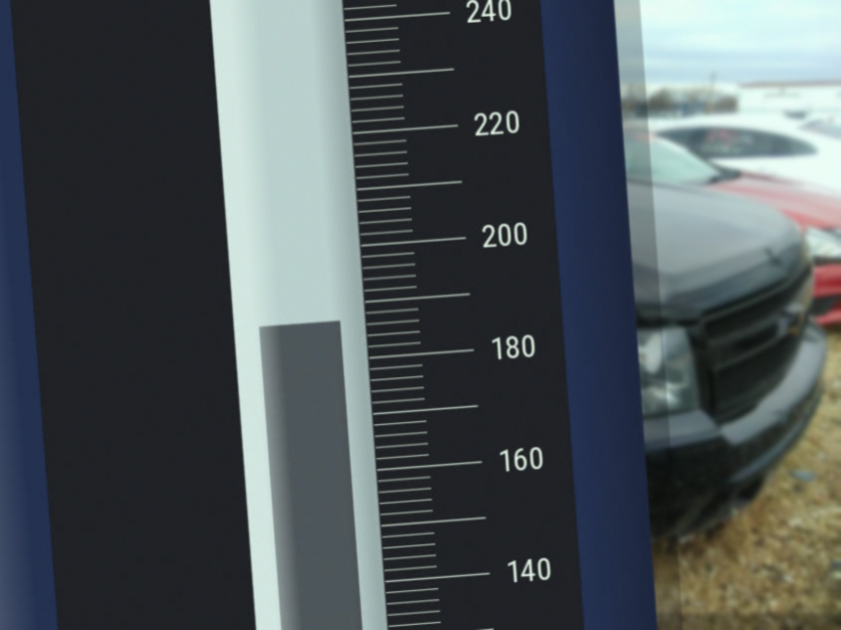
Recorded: 187 mmHg
